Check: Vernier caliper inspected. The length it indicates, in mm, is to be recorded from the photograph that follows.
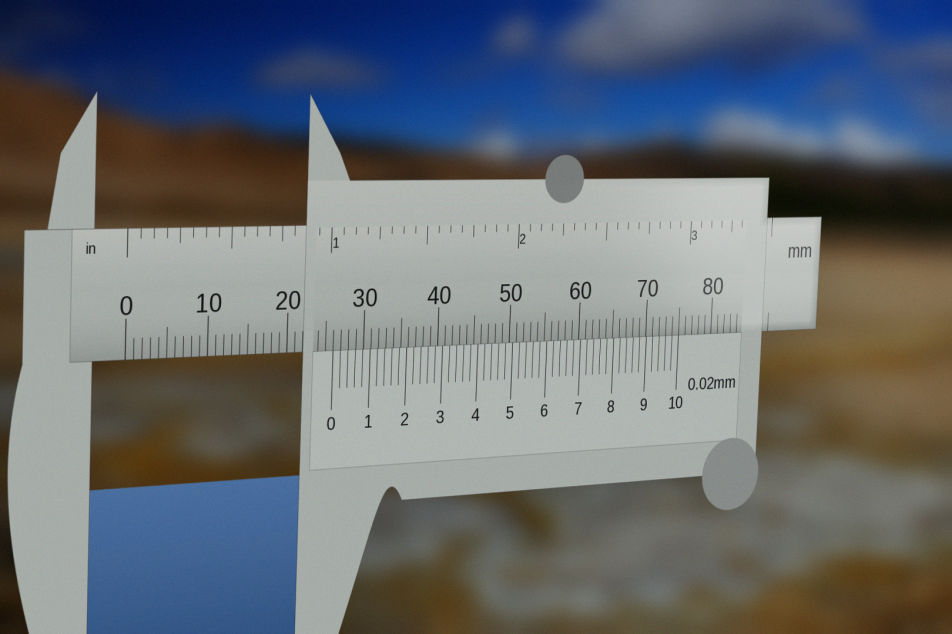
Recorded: 26.0 mm
